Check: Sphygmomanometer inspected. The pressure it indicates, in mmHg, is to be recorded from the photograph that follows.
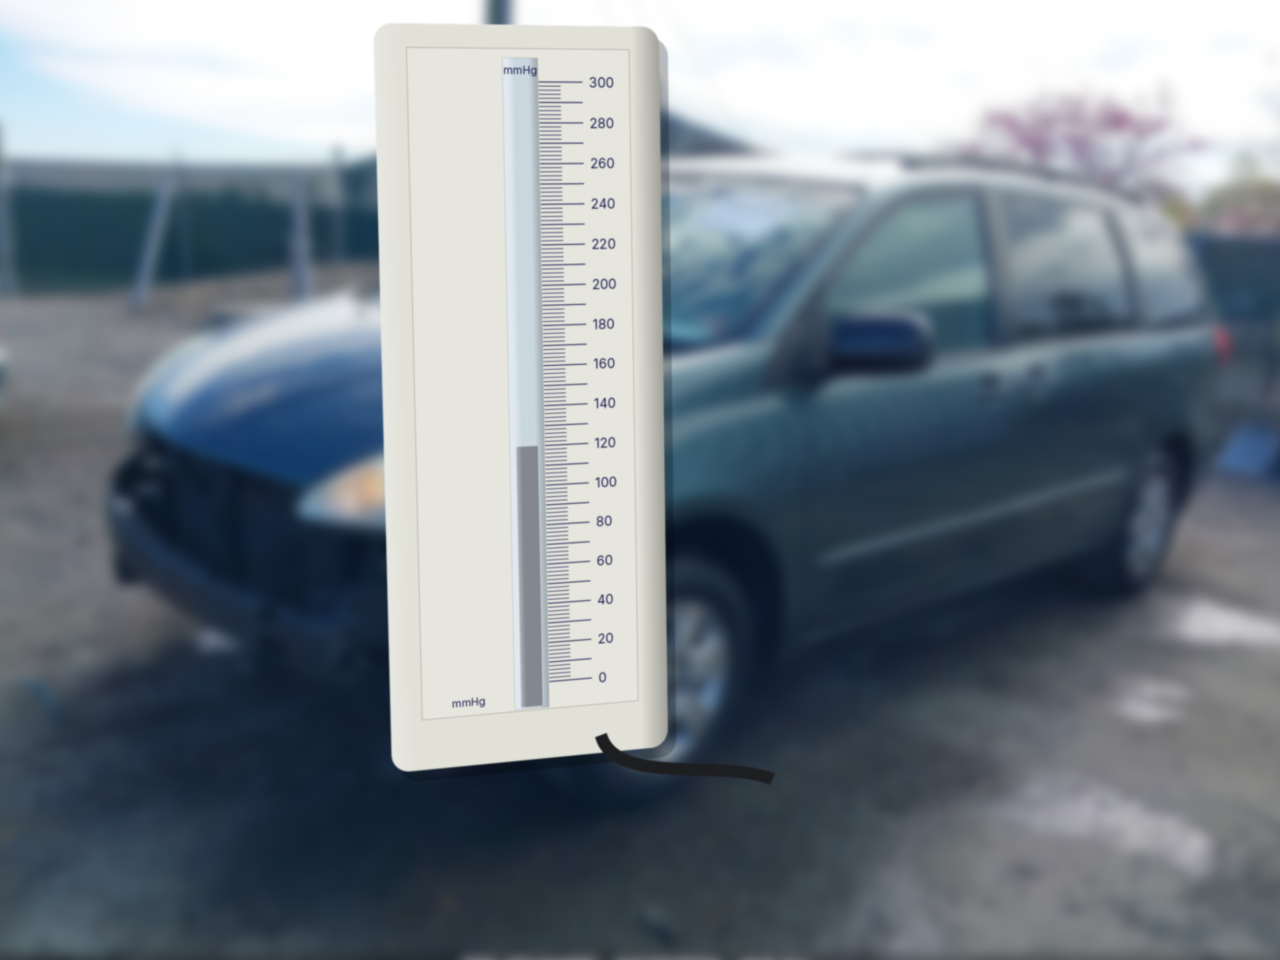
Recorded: 120 mmHg
